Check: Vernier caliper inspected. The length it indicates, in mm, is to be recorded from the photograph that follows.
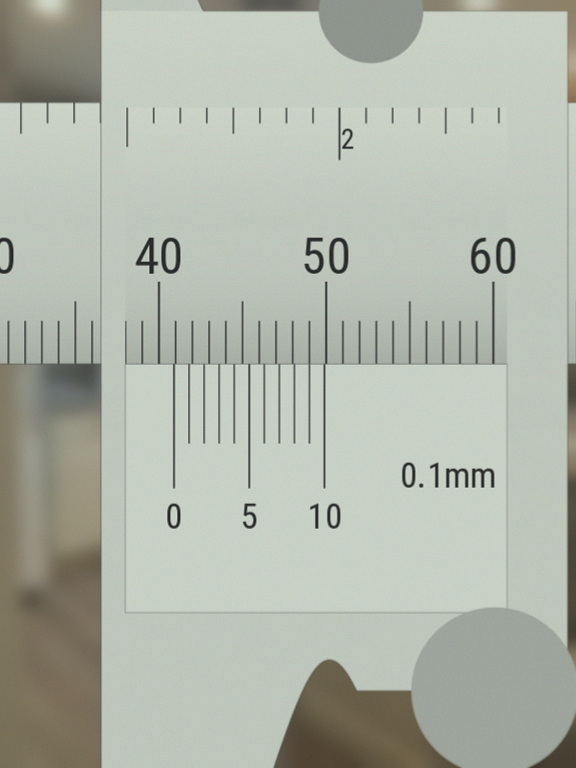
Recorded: 40.9 mm
